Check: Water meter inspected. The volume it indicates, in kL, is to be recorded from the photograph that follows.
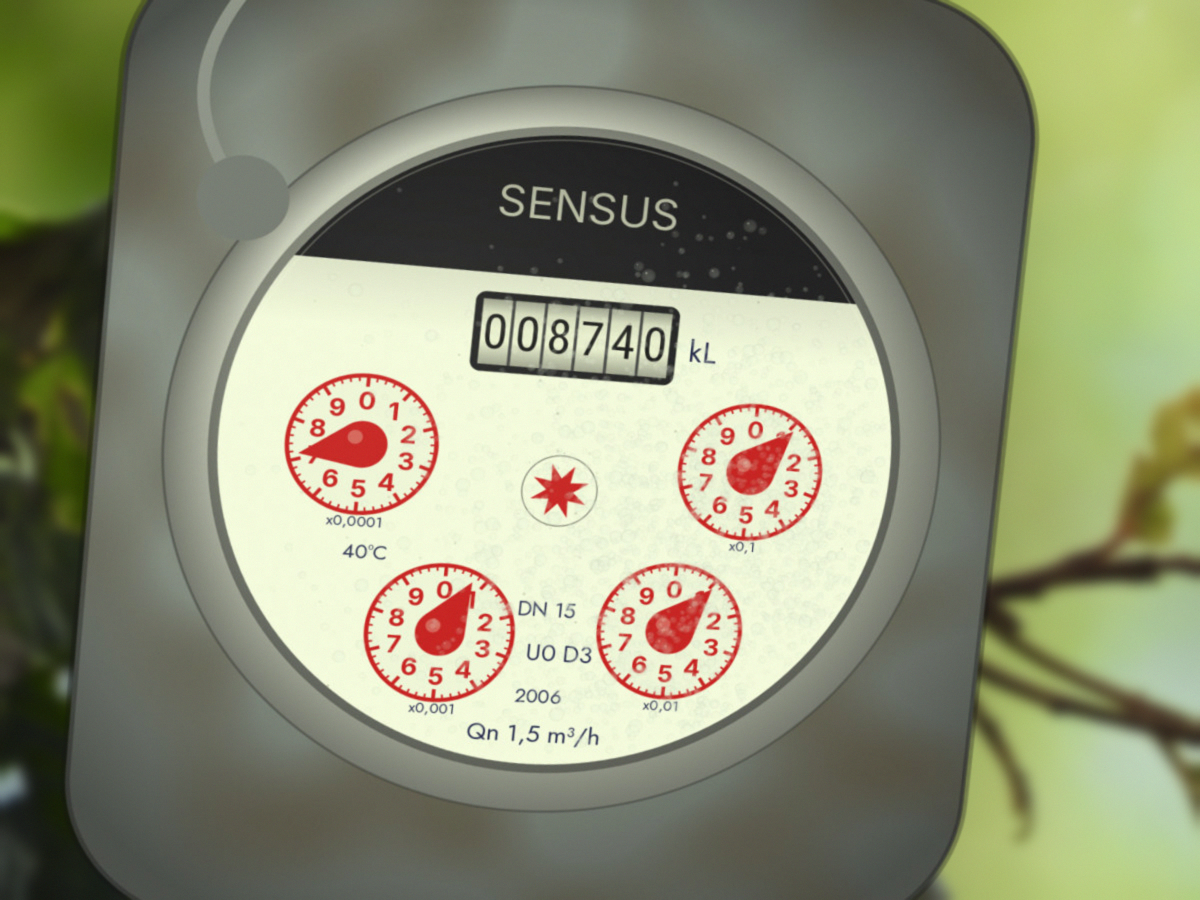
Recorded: 8740.1107 kL
